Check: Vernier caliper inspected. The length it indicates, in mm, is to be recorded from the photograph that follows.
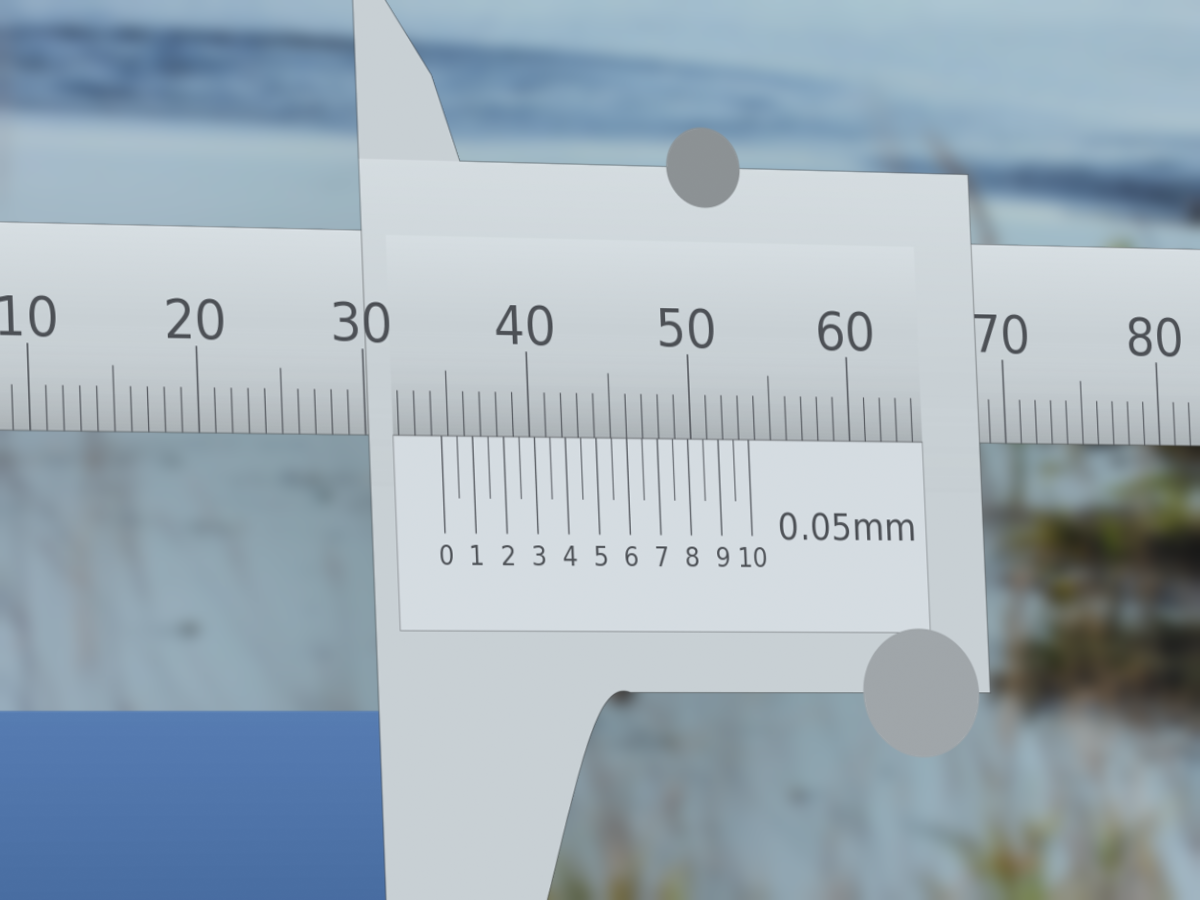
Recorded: 34.6 mm
